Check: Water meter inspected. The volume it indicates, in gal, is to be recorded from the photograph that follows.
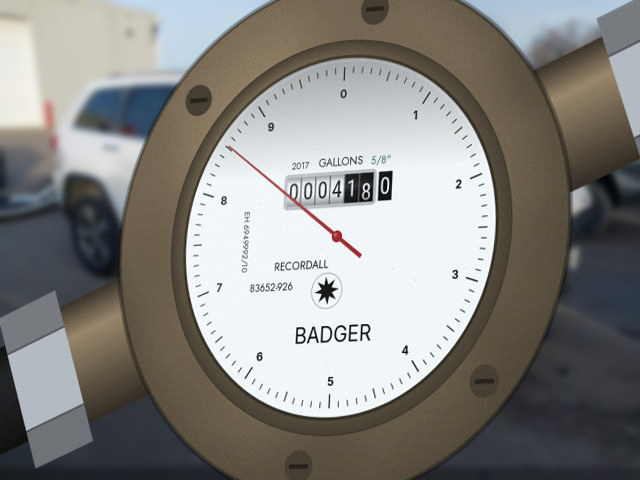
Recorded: 4178.5 gal
